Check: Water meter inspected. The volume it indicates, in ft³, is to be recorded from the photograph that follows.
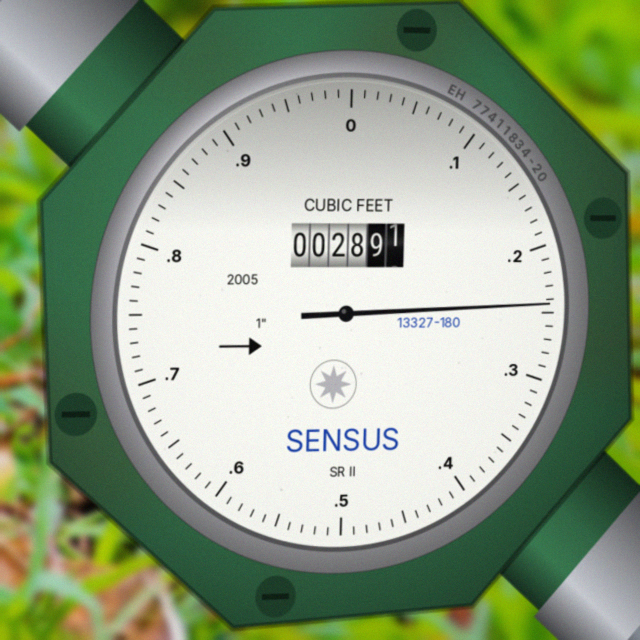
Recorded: 2891.24 ft³
